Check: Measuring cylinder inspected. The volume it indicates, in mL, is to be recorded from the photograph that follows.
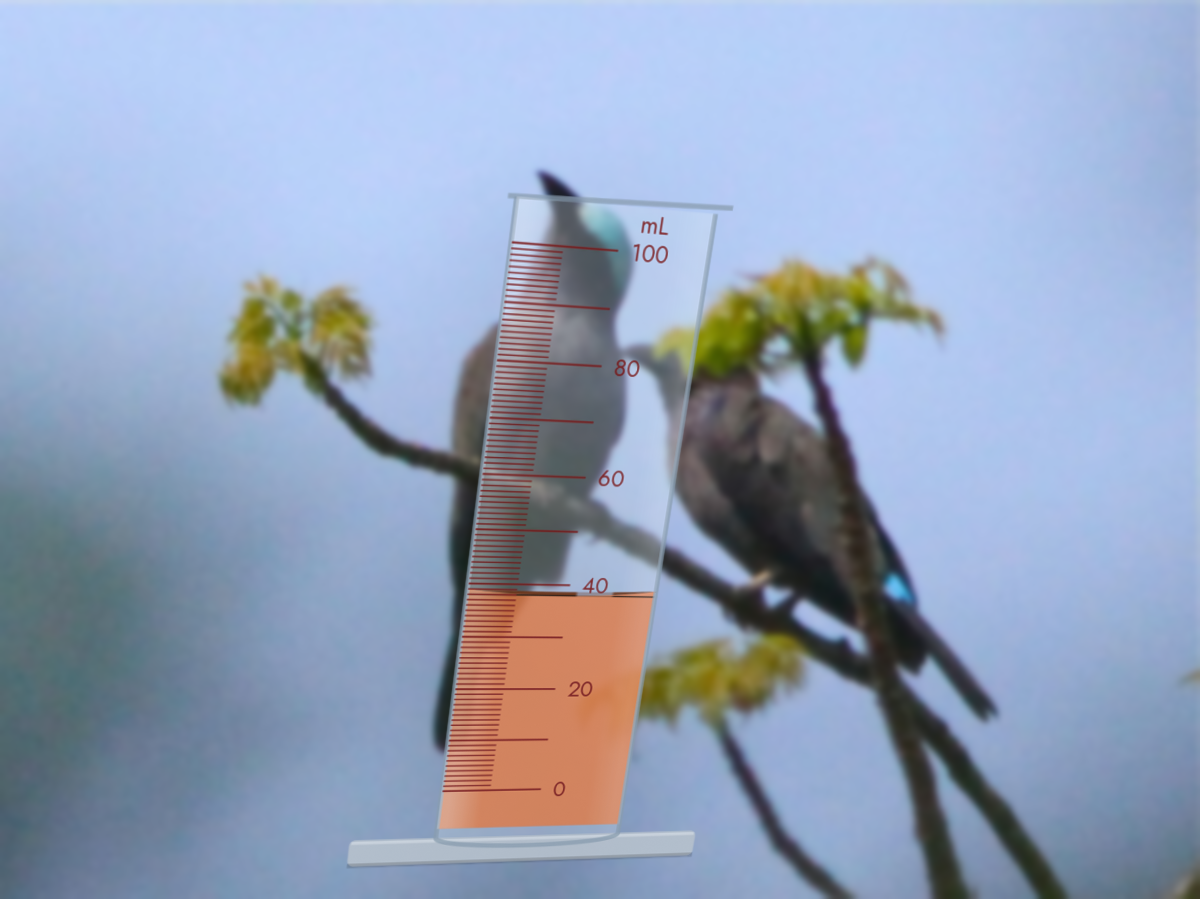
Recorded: 38 mL
